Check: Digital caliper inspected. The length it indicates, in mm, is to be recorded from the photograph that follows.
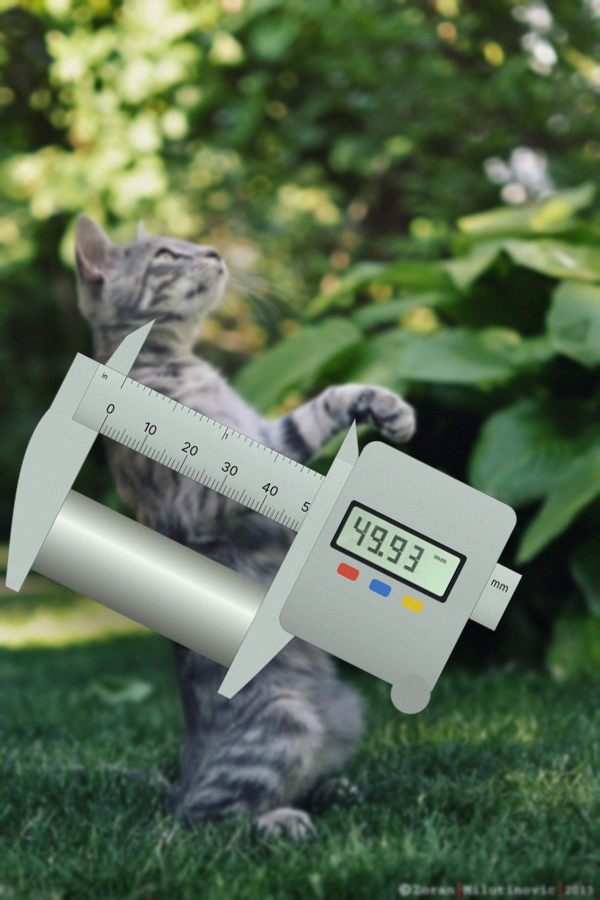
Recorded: 49.93 mm
